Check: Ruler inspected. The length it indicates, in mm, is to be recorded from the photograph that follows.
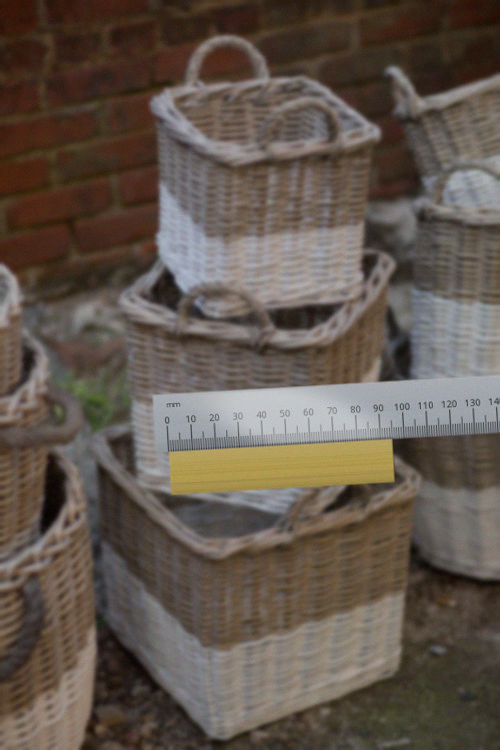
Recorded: 95 mm
